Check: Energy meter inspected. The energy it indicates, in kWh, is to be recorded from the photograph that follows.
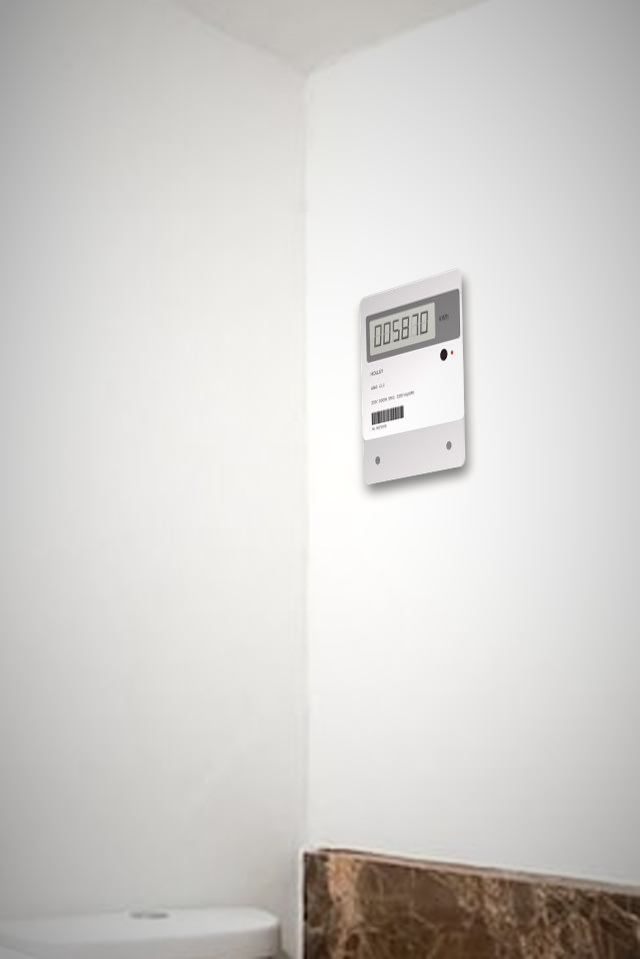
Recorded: 5870 kWh
